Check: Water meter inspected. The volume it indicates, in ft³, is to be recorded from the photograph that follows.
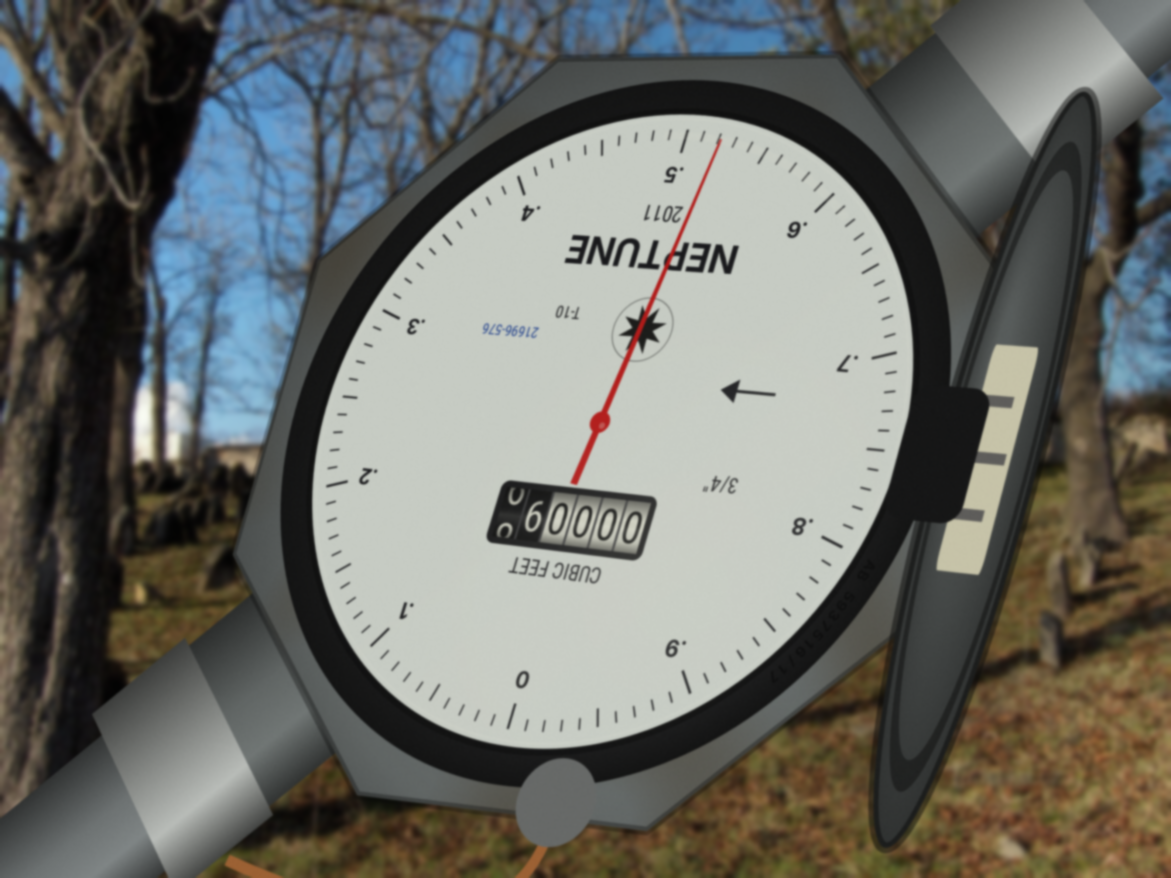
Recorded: 98.52 ft³
